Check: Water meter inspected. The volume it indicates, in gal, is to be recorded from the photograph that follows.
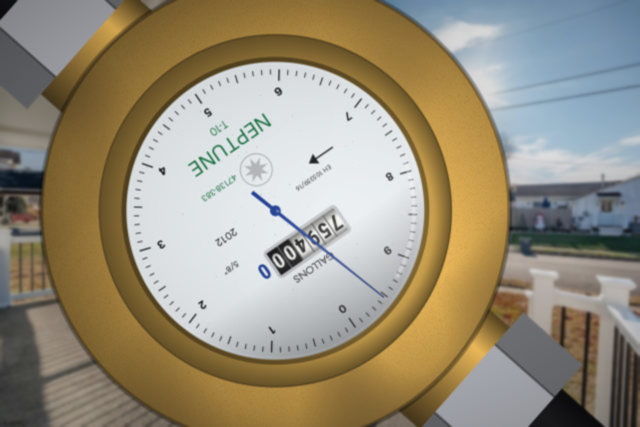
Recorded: 7593999.5 gal
